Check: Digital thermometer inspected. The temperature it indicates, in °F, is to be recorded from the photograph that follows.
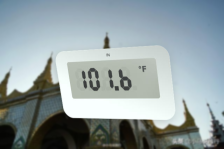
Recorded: 101.6 °F
